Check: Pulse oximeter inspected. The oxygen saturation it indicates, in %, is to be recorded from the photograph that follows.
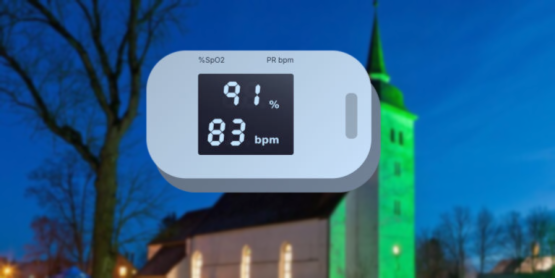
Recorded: 91 %
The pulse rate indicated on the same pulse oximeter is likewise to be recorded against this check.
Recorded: 83 bpm
